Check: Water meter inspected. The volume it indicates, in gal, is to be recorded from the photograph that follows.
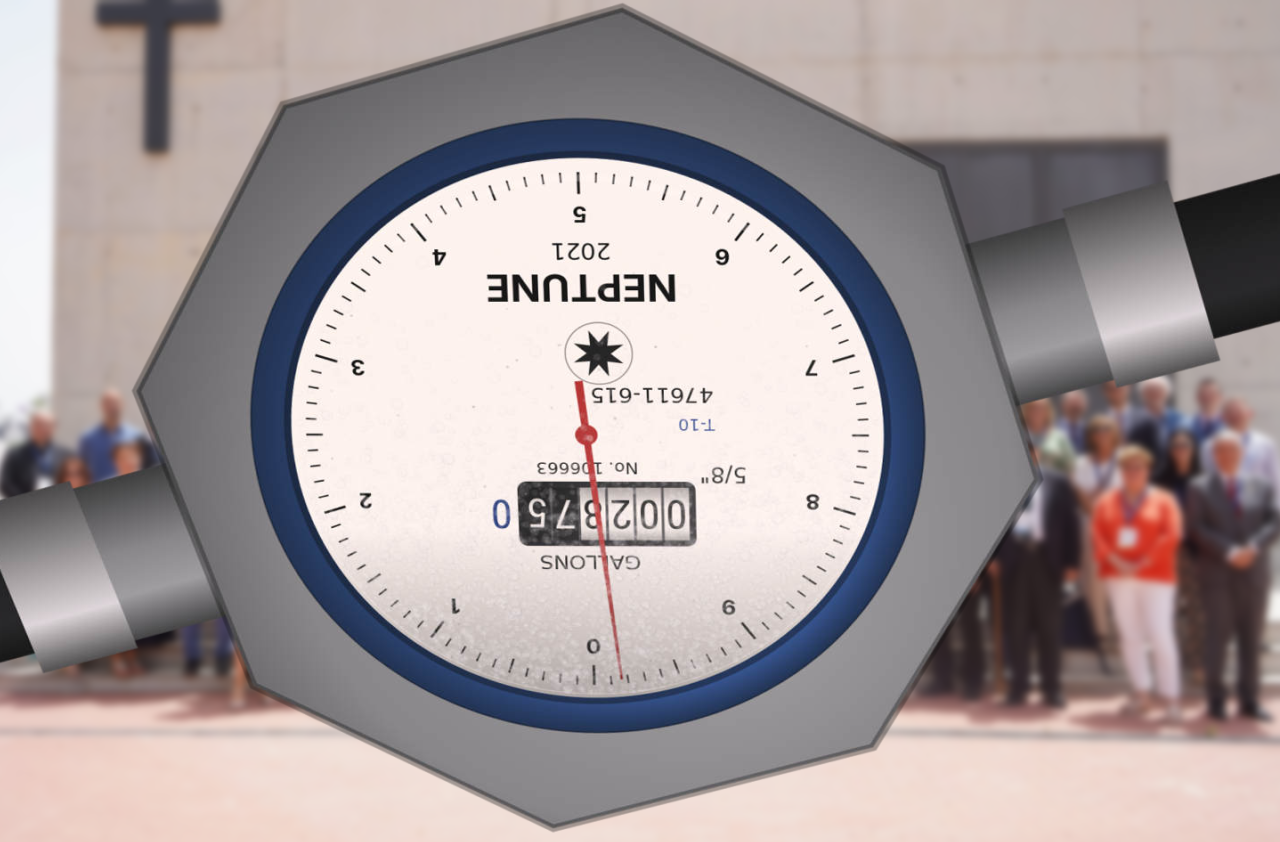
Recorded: 28749.8 gal
